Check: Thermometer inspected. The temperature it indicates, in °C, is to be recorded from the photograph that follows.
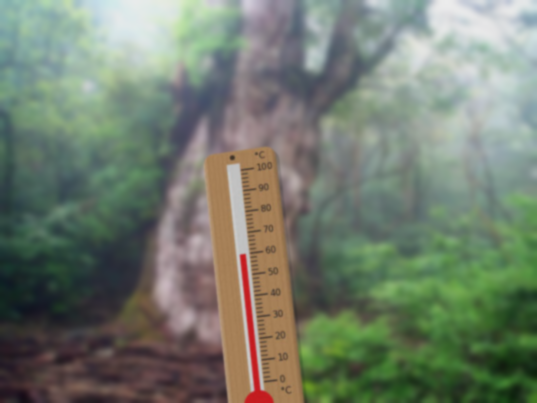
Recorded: 60 °C
